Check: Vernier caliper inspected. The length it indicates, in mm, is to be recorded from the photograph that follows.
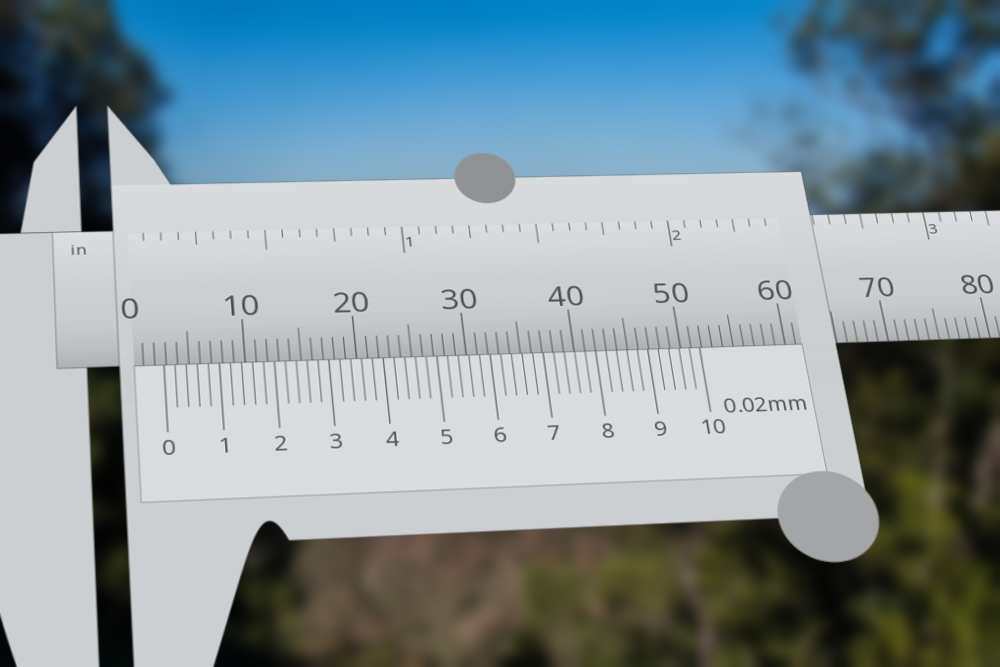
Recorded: 2.8 mm
